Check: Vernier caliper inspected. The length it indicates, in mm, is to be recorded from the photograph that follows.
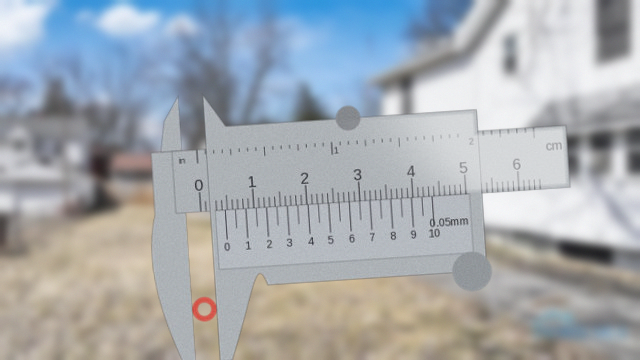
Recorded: 4.6 mm
